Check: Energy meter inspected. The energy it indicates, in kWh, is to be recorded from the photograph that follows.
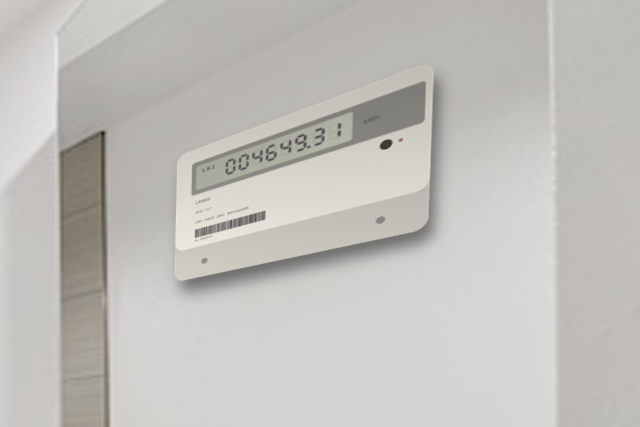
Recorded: 4649.31 kWh
